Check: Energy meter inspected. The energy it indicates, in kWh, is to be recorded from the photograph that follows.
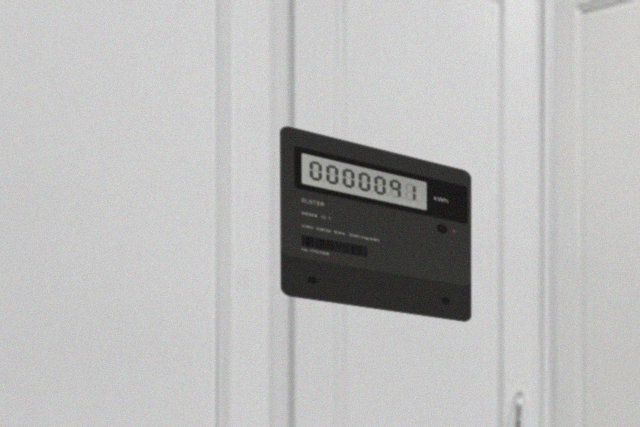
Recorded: 91 kWh
